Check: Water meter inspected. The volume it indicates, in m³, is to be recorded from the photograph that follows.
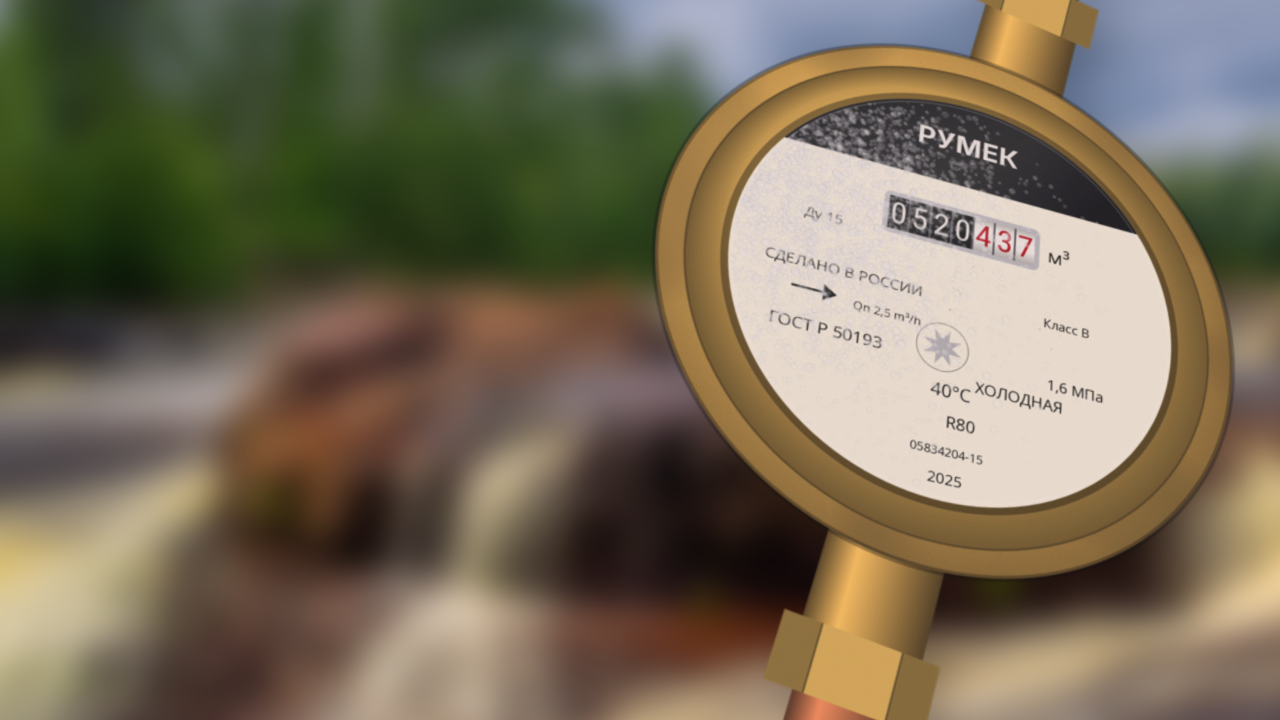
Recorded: 520.437 m³
